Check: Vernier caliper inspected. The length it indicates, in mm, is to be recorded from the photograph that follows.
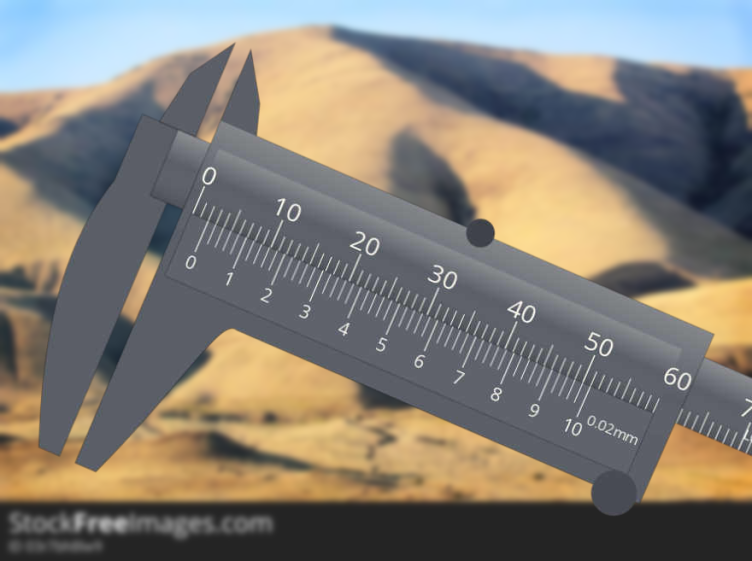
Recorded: 2.0 mm
